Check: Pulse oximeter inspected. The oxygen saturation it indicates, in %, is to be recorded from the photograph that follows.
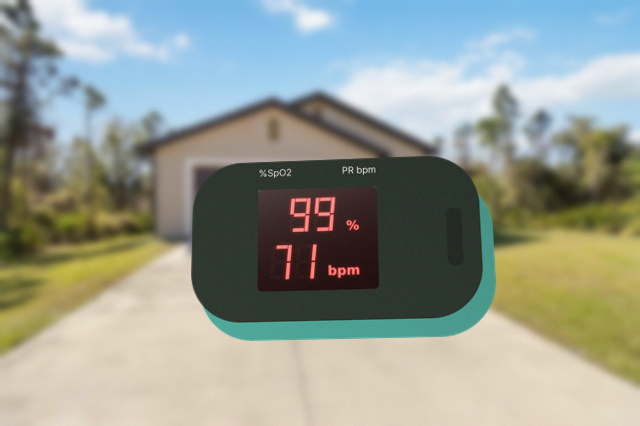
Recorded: 99 %
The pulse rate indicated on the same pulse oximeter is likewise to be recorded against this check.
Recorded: 71 bpm
